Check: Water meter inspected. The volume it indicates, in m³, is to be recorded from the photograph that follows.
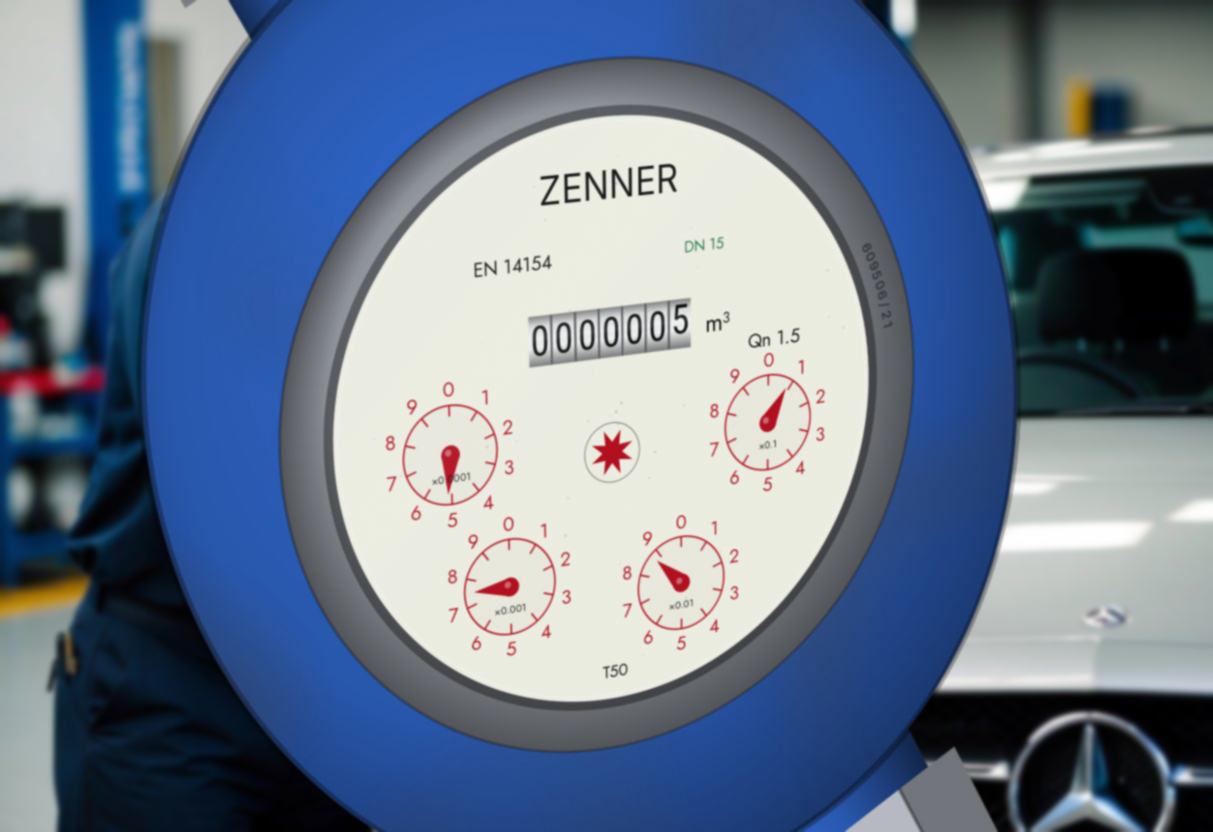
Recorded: 5.0875 m³
